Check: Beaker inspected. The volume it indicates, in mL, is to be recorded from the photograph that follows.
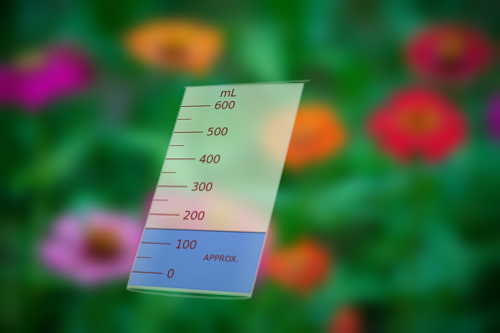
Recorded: 150 mL
